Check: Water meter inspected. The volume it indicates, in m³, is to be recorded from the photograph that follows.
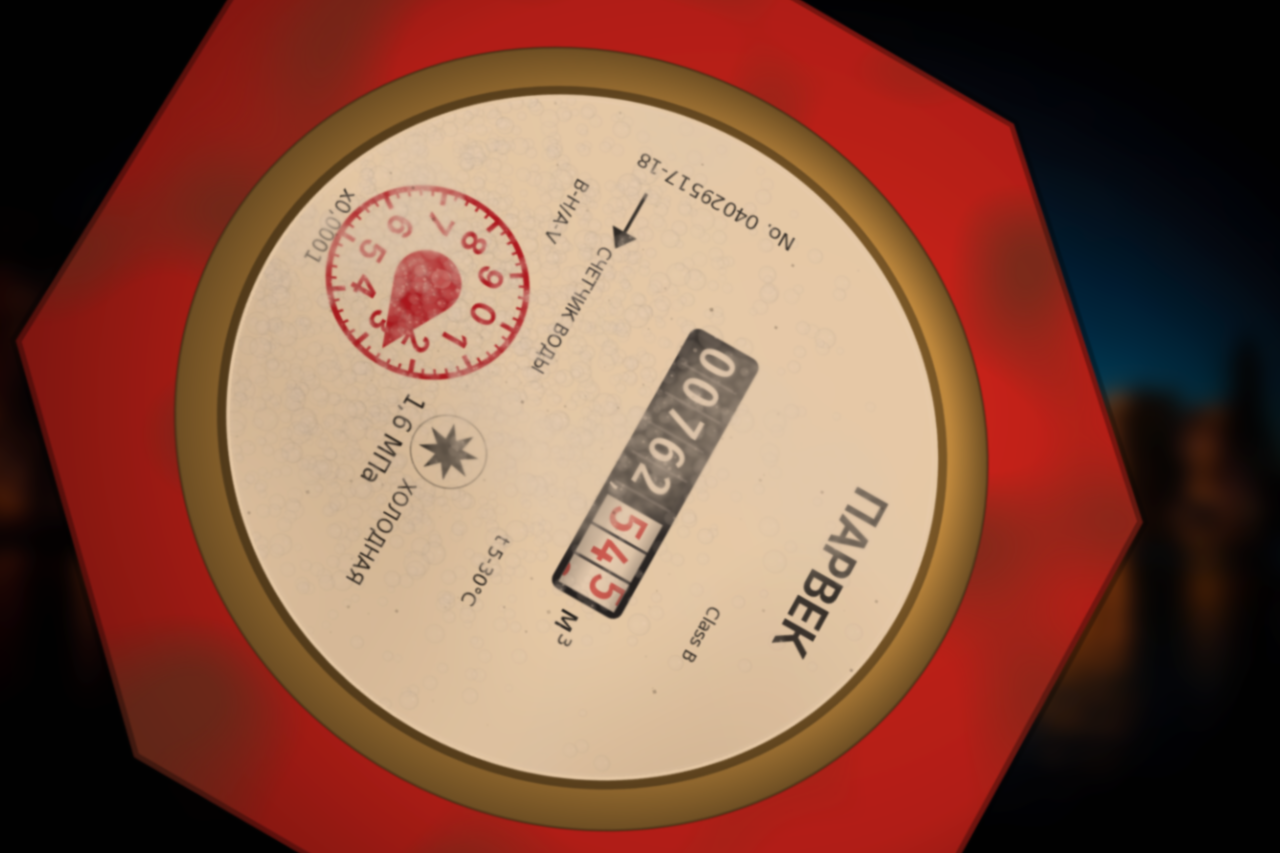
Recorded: 762.5452 m³
